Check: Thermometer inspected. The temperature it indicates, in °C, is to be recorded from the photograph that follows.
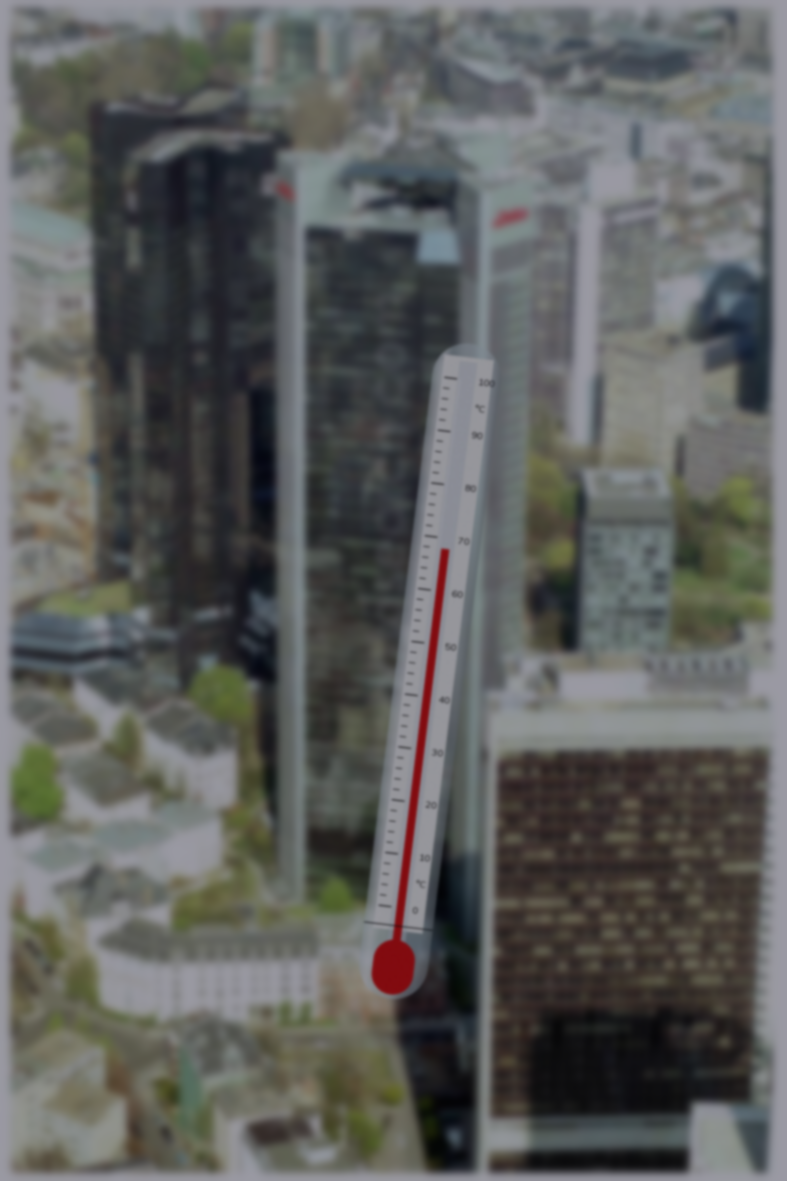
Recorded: 68 °C
